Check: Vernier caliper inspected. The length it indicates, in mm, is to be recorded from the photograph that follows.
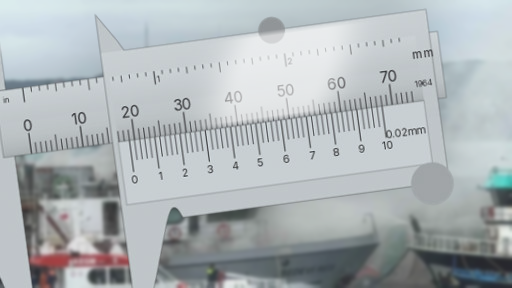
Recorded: 19.0 mm
